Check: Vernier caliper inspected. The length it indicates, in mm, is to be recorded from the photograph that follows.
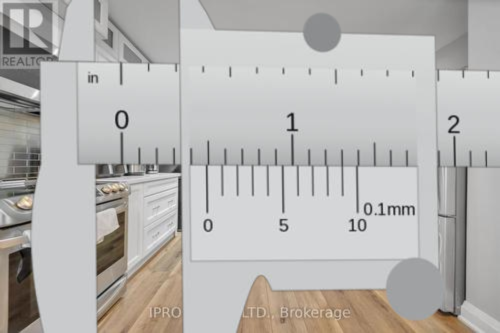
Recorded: 4.9 mm
